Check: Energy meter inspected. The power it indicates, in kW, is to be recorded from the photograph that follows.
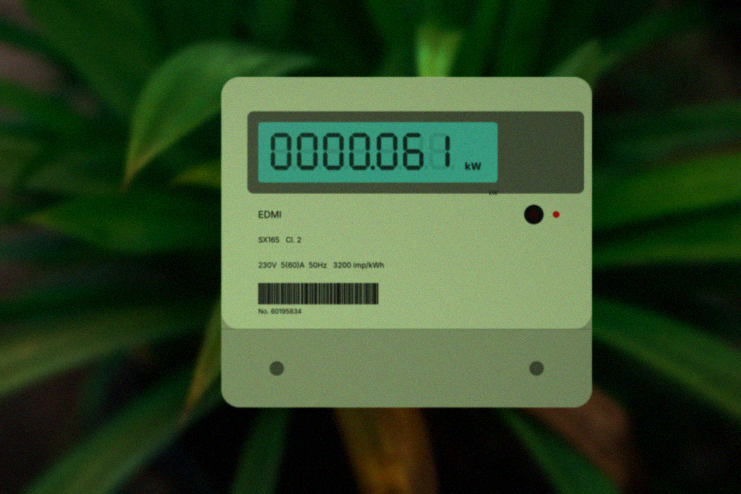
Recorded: 0.061 kW
